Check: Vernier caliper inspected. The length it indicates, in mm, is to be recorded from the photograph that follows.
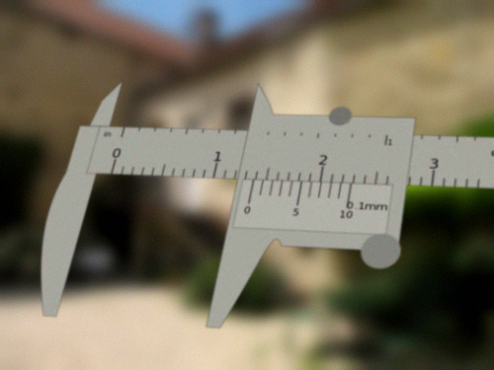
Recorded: 13.8 mm
